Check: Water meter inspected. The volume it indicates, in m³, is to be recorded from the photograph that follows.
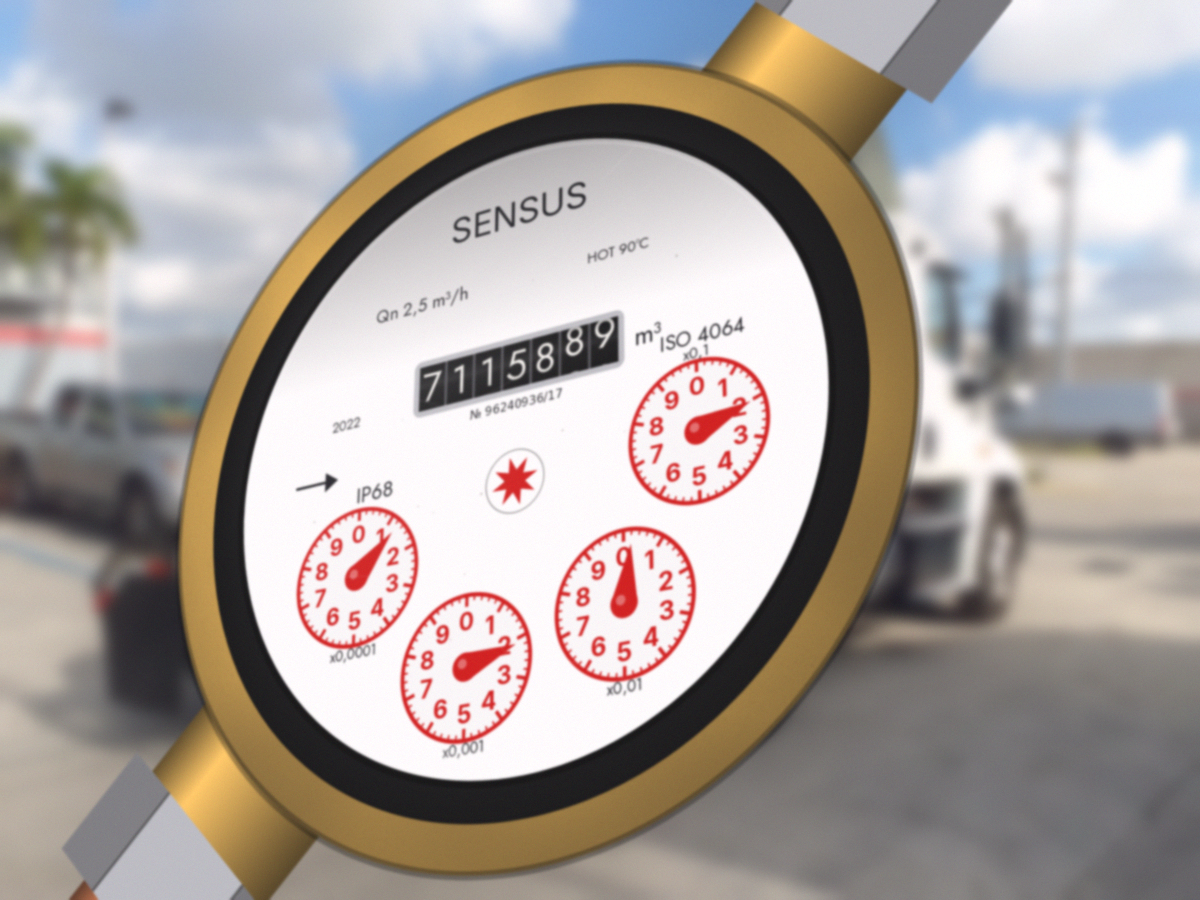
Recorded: 7115889.2021 m³
